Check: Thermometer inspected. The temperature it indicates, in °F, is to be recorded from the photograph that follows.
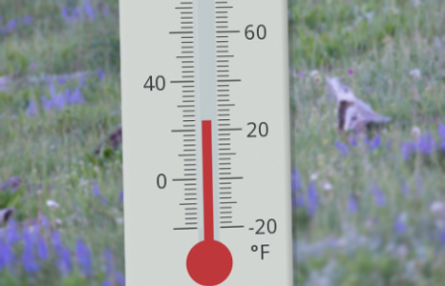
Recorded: 24 °F
